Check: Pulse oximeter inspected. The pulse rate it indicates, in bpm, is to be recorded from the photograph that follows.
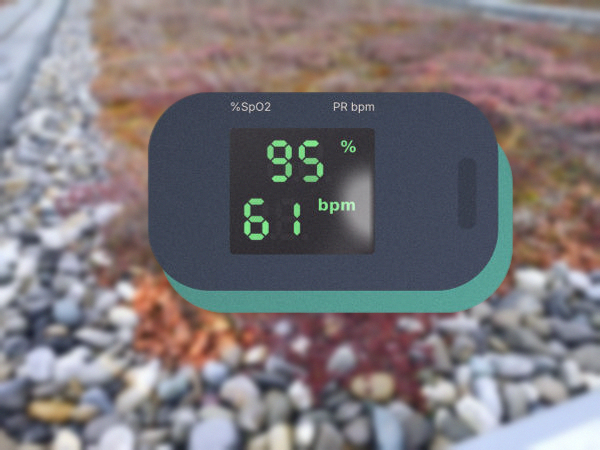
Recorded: 61 bpm
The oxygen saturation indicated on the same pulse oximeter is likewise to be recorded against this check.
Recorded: 95 %
